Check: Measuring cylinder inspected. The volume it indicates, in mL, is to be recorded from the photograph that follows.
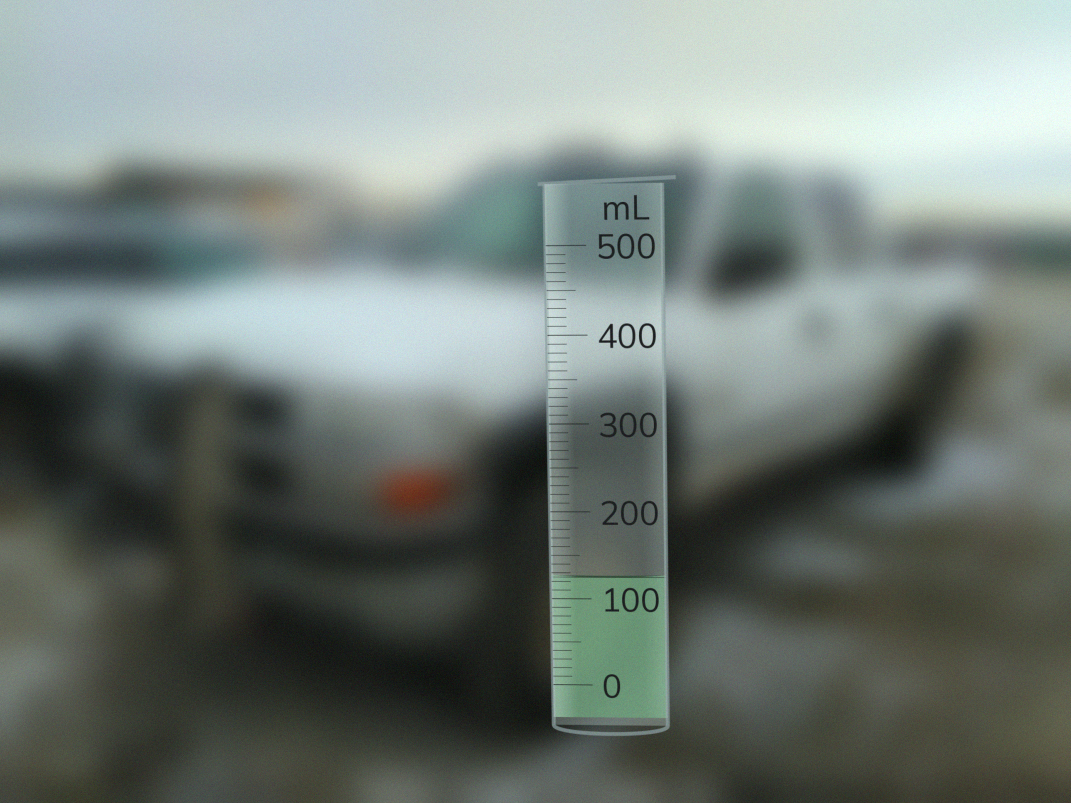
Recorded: 125 mL
